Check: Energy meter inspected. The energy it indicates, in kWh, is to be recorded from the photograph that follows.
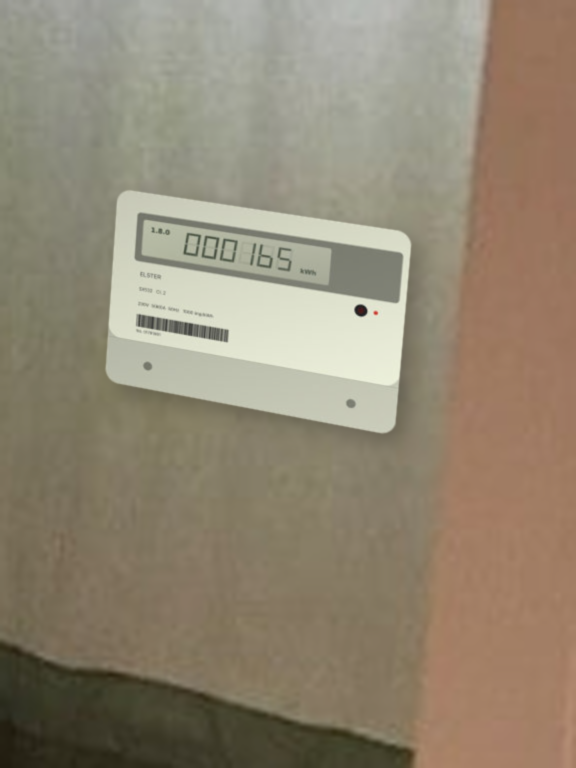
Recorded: 165 kWh
